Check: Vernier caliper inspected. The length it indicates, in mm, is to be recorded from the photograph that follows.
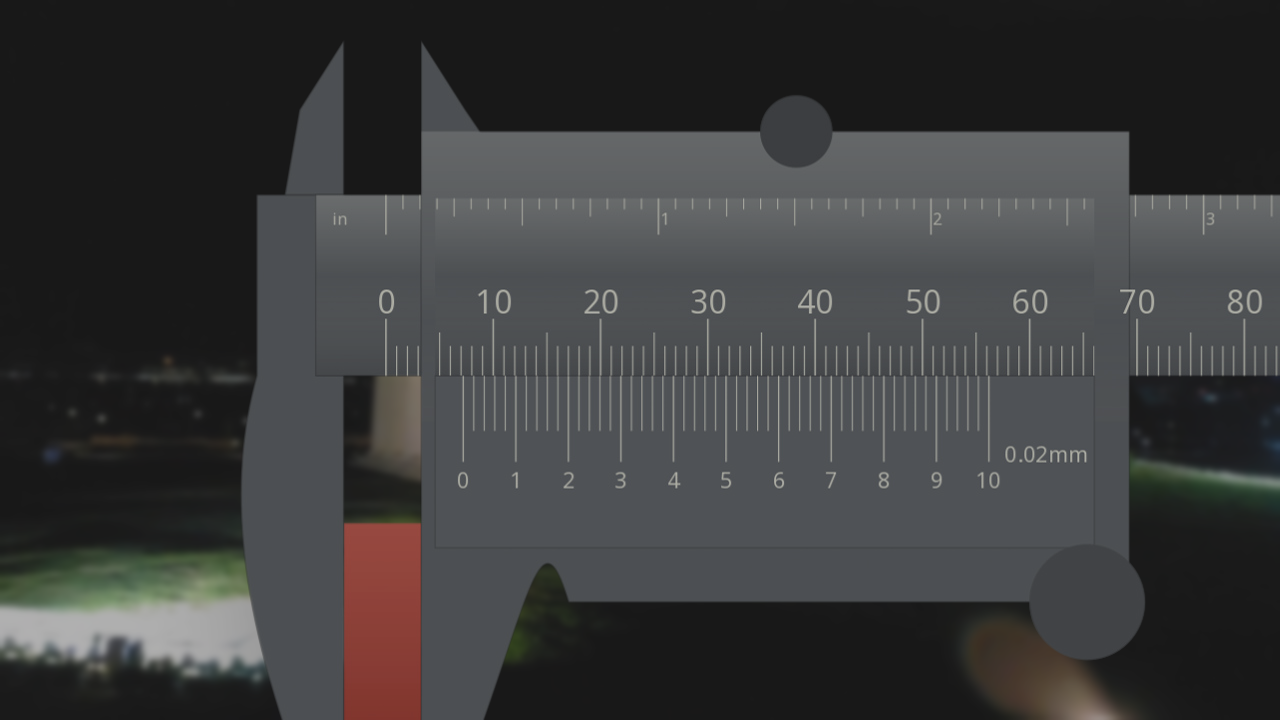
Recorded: 7.2 mm
